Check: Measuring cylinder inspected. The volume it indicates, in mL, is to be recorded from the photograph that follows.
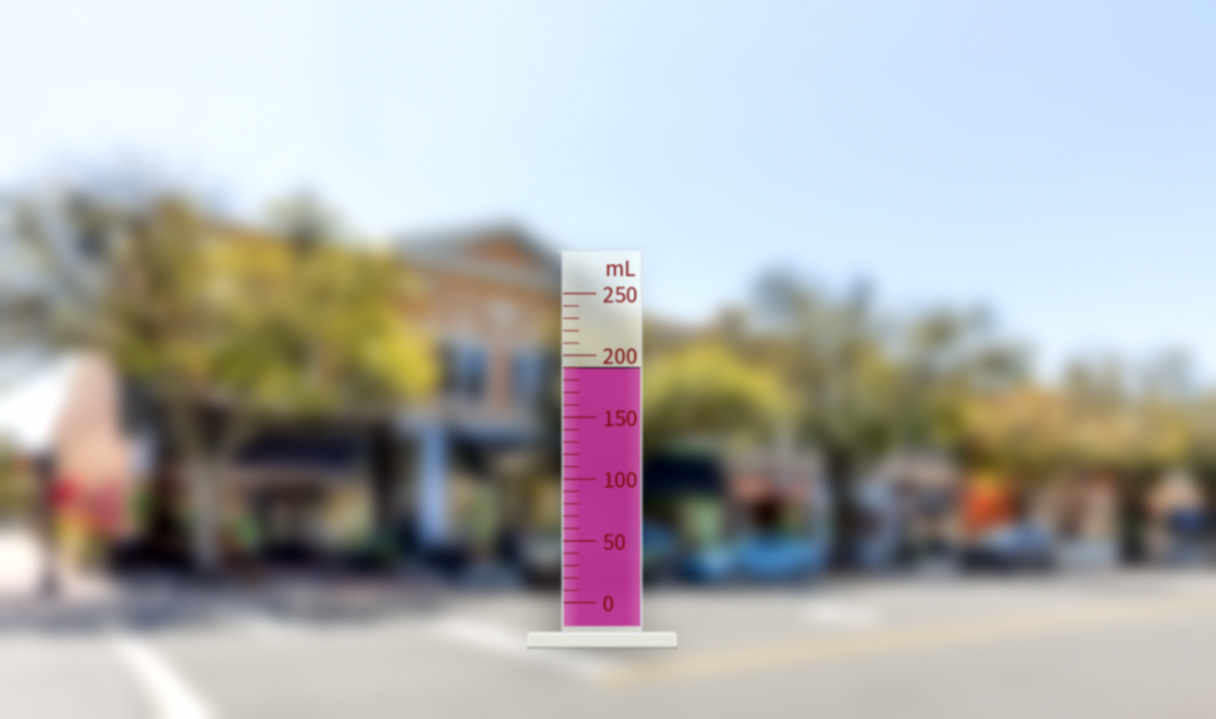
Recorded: 190 mL
